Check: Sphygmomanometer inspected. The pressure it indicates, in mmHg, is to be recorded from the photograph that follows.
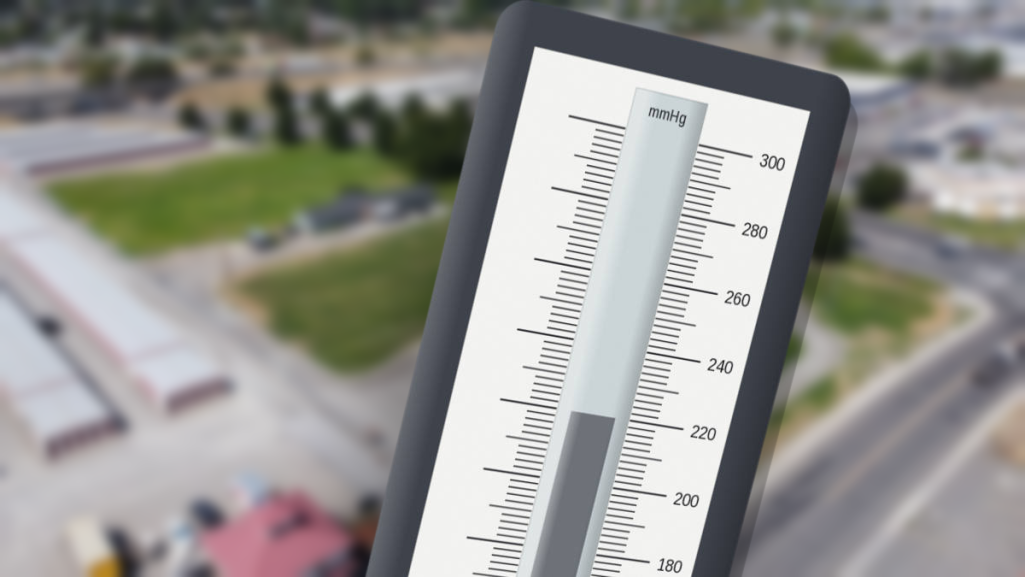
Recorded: 220 mmHg
